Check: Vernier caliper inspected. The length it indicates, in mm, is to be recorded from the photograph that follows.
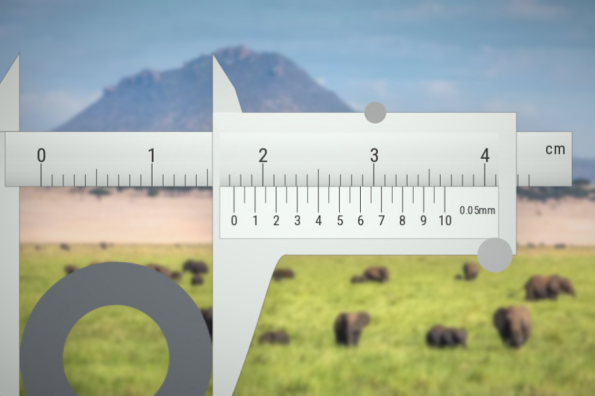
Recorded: 17.4 mm
